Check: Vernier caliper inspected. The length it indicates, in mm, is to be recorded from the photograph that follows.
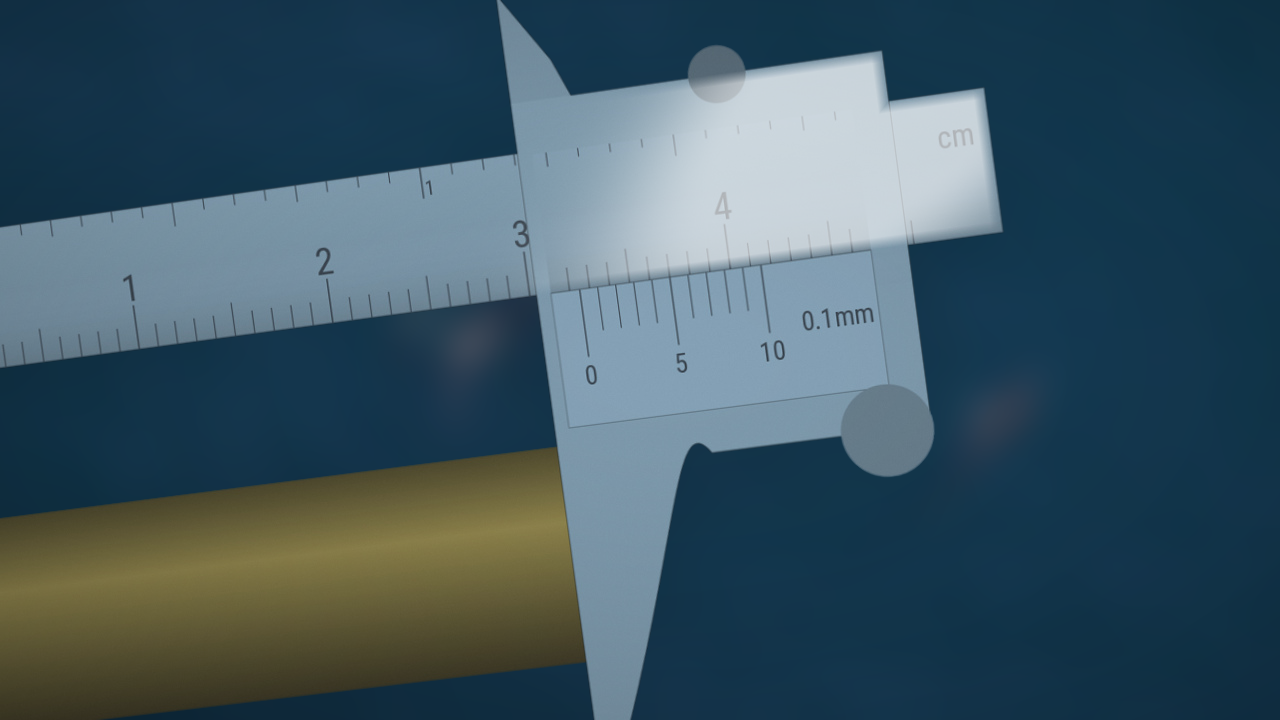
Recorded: 32.5 mm
